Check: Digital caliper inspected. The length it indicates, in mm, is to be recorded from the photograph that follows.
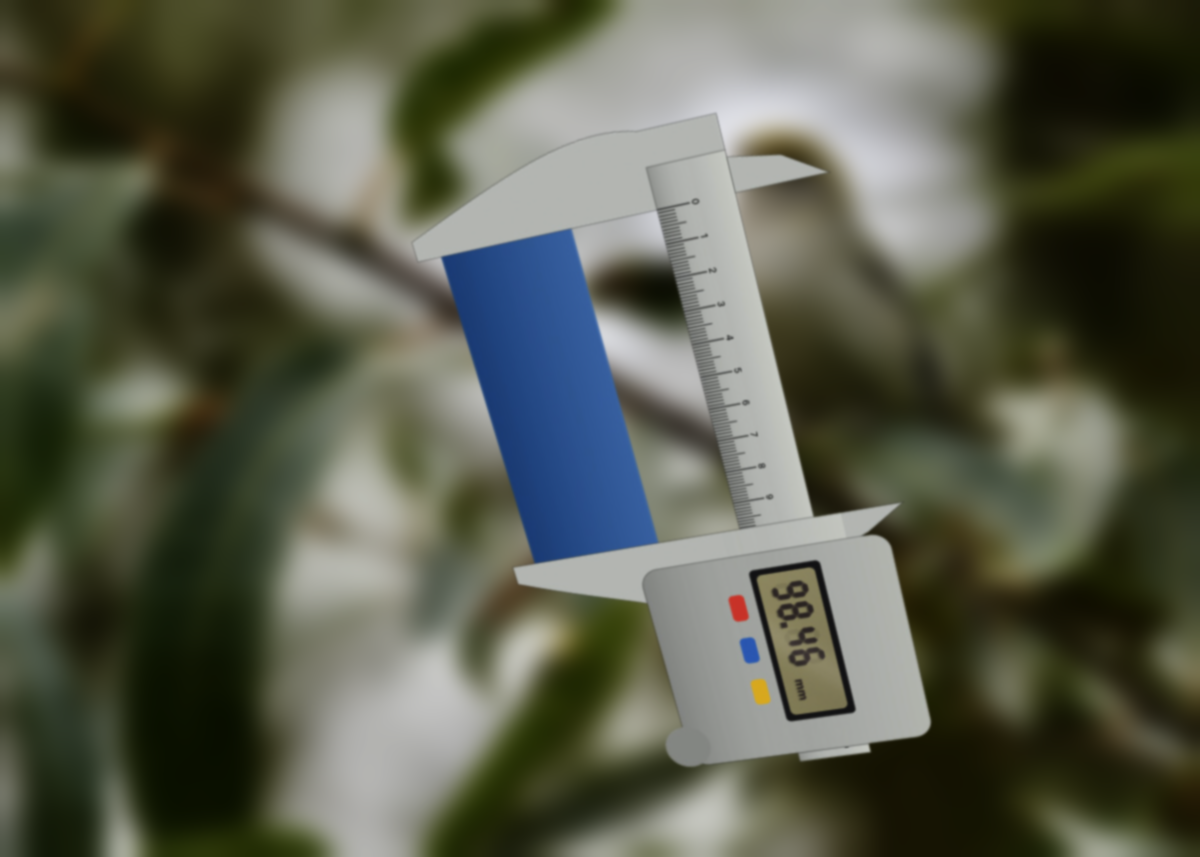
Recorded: 98.46 mm
